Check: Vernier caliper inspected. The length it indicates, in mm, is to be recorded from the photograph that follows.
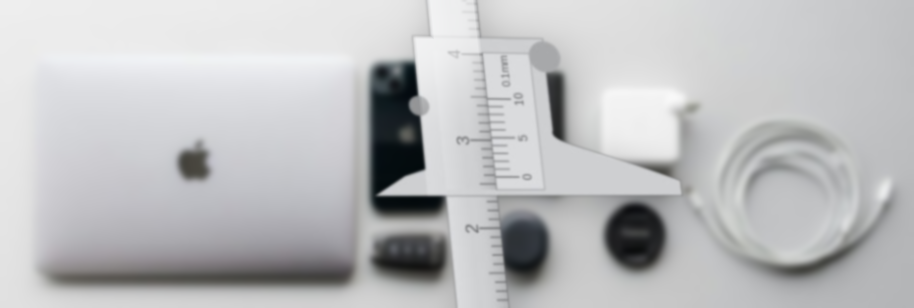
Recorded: 25.8 mm
